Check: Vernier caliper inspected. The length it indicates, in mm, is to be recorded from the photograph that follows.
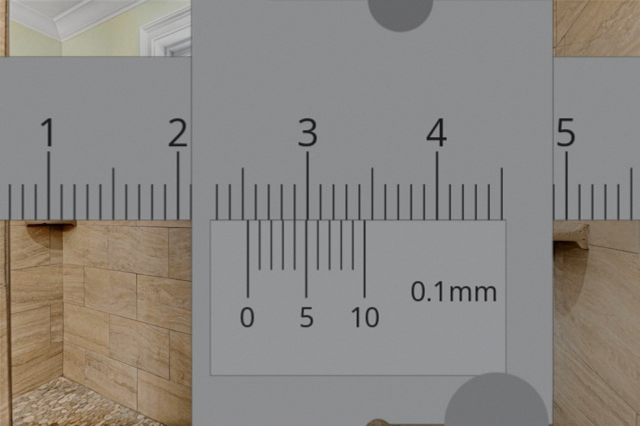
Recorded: 25.4 mm
